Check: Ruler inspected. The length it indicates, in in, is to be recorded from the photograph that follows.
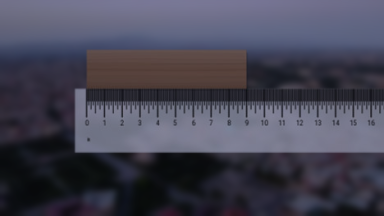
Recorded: 9 in
